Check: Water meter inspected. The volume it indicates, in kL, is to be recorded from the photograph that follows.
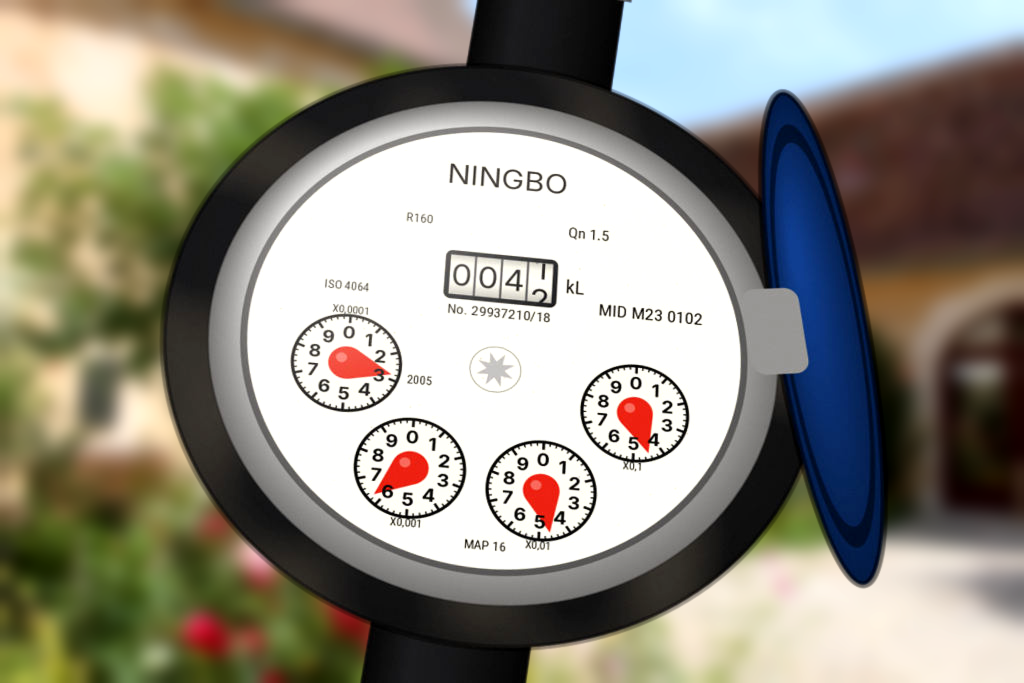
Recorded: 41.4462 kL
